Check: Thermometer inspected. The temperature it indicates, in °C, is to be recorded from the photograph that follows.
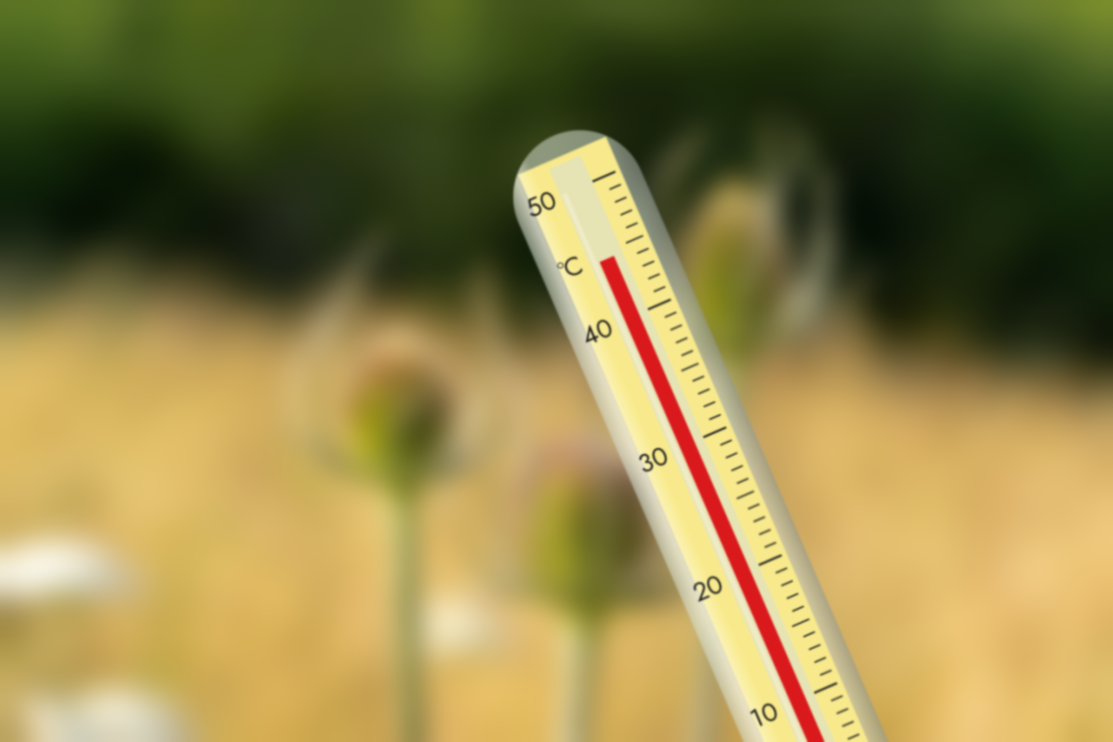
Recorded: 44.5 °C
